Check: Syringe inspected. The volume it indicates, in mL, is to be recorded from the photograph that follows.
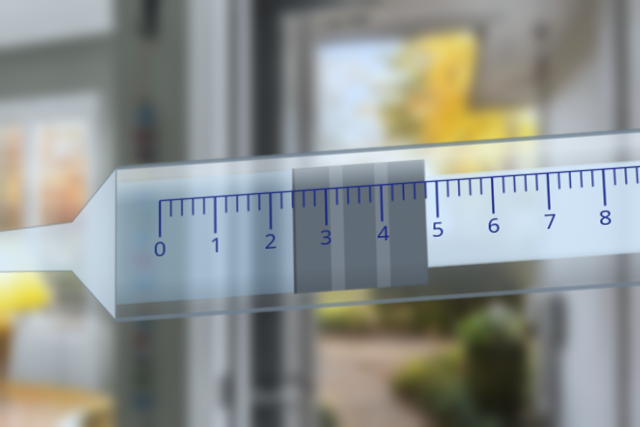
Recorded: 2.4 mL
